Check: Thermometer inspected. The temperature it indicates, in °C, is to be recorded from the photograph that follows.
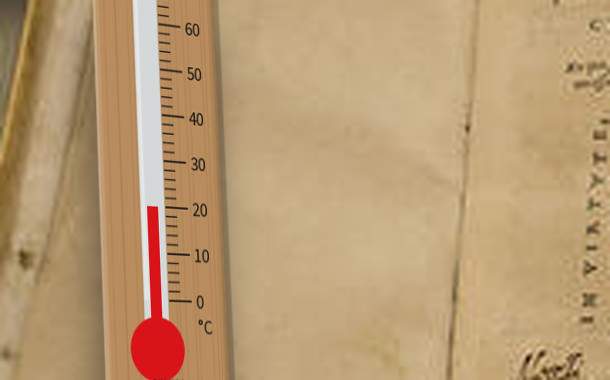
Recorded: 20 °C
